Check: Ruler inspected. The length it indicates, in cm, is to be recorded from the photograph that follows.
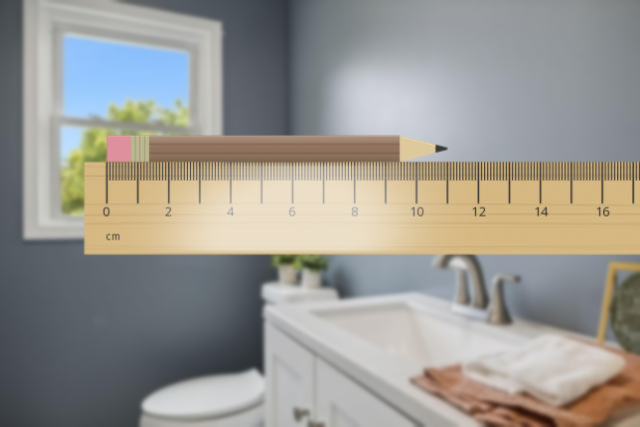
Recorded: 11 cm
